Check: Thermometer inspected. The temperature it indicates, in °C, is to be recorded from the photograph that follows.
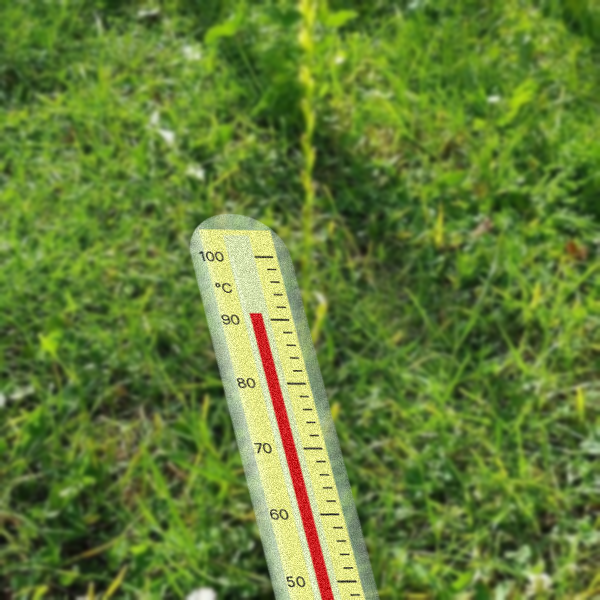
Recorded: 91 °C
